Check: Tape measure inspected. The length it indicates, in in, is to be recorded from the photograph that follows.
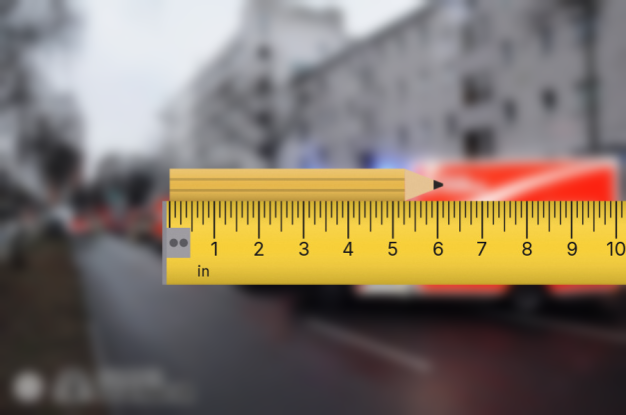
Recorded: 6.125 in
